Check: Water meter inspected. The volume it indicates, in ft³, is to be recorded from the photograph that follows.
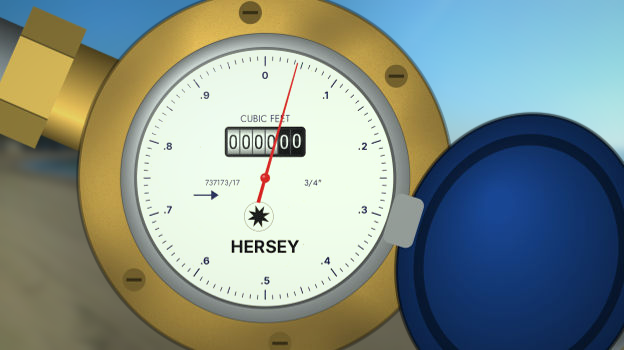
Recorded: 0.04 ft³
